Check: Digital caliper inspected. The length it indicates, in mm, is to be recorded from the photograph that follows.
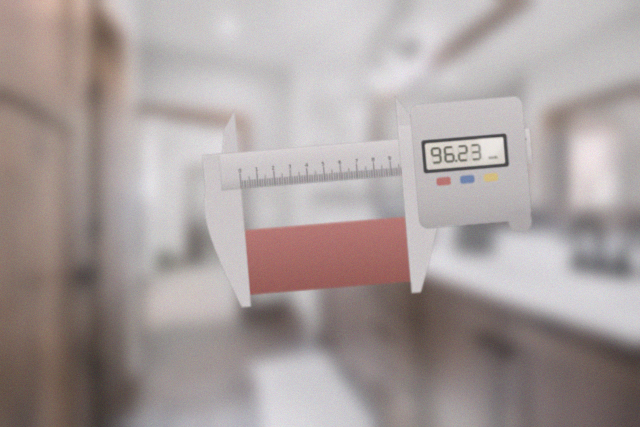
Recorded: 96.23 mm
